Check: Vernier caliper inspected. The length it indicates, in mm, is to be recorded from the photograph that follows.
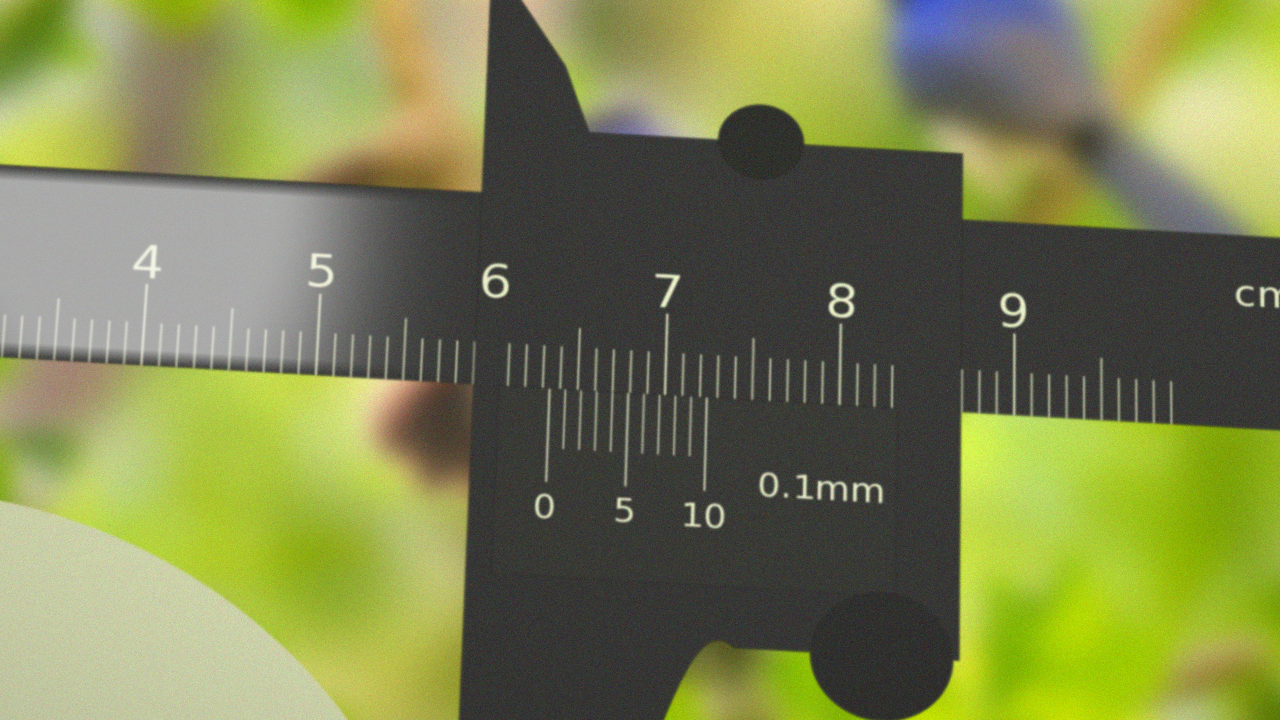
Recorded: 63.4 mm
